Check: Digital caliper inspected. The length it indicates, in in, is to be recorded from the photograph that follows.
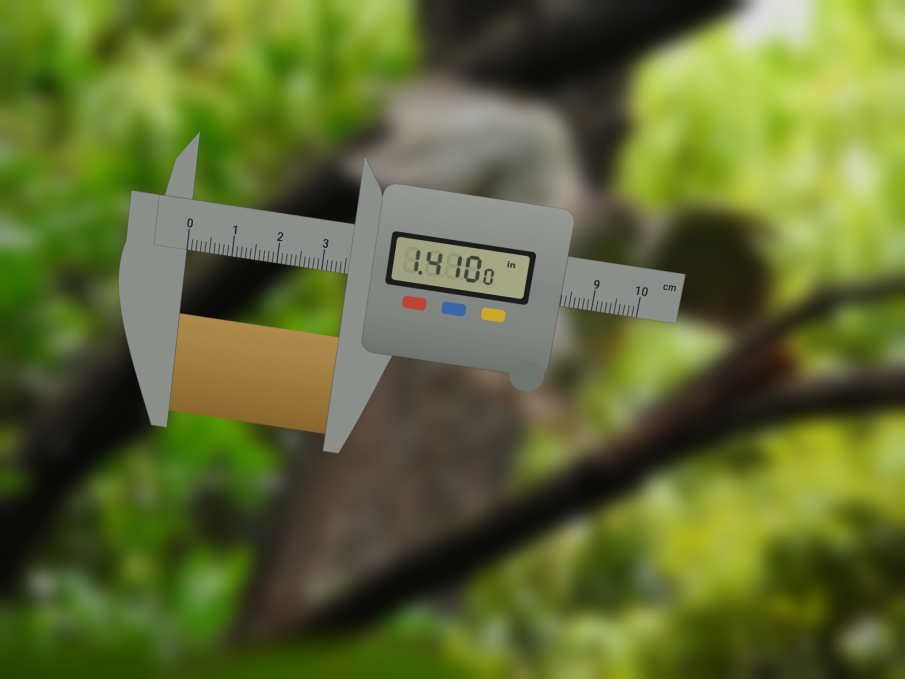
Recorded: 1.4100 in
